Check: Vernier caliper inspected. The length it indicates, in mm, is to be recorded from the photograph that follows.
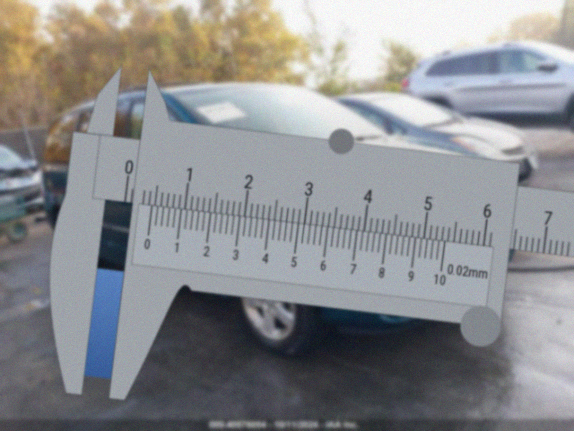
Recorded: 4.5 mm
